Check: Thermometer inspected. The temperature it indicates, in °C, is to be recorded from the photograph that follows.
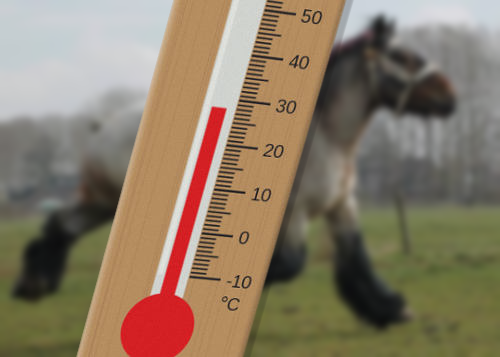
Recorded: 28 °C
